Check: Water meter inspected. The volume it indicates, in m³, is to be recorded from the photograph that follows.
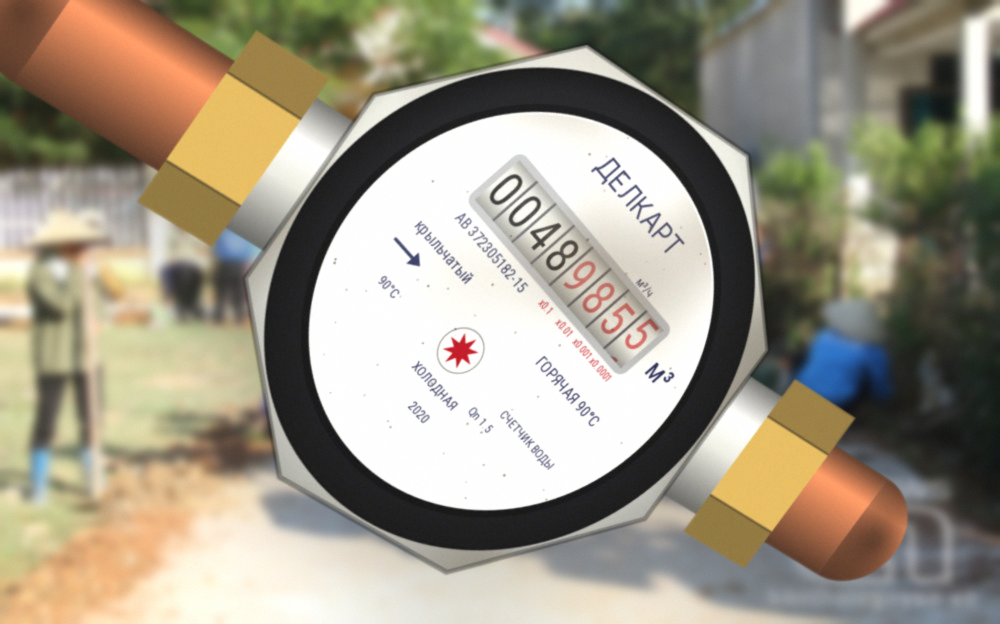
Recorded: 48.9855 m³
